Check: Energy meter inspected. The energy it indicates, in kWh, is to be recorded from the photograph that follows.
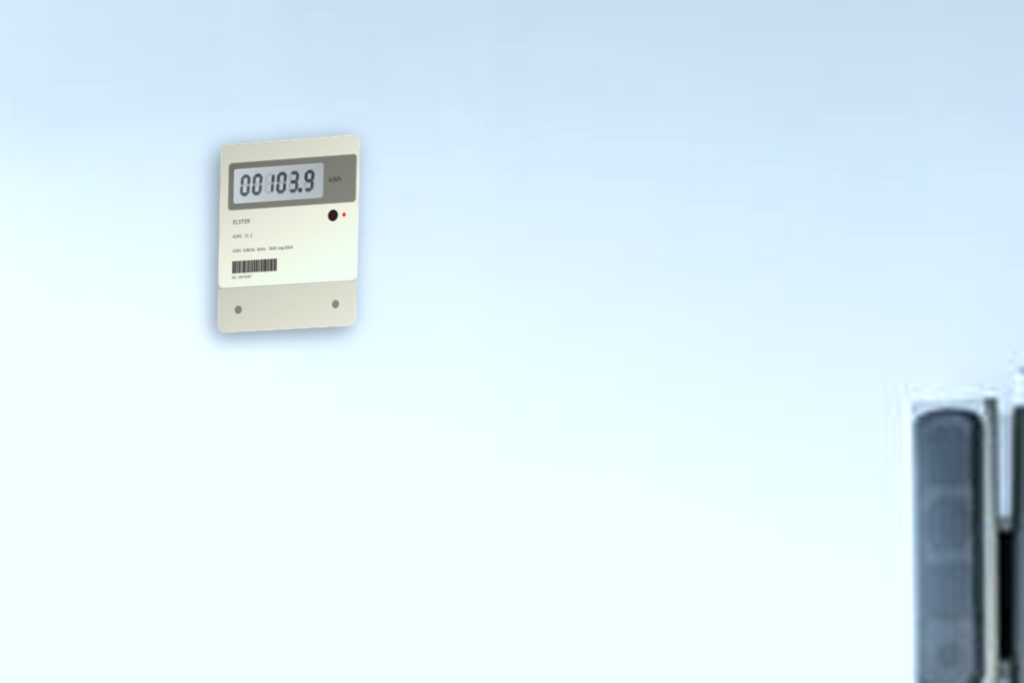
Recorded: 103.9 kWh
